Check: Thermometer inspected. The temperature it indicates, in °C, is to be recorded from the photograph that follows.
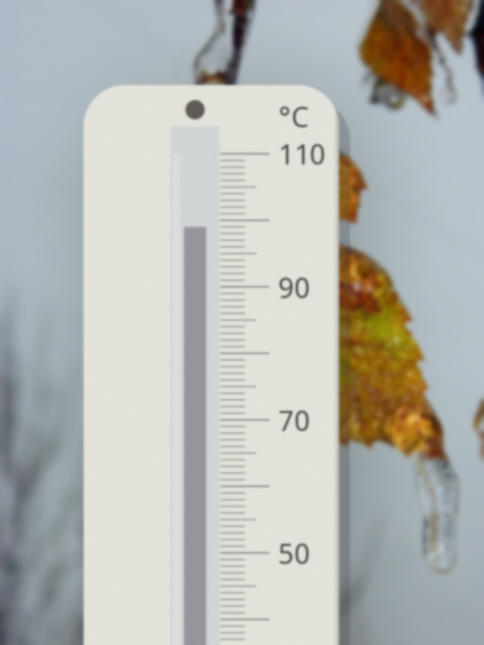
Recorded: 99 °C
